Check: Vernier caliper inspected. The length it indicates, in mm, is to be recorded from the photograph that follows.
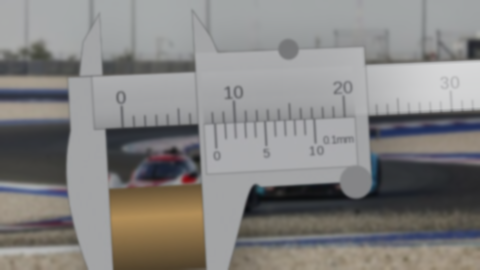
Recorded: 8.2 mm
